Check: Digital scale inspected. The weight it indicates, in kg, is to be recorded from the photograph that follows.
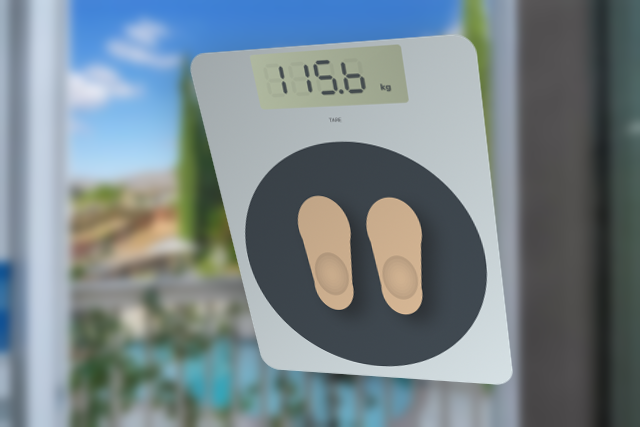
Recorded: 115.6 kg
